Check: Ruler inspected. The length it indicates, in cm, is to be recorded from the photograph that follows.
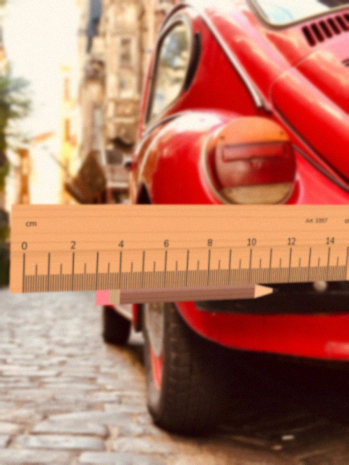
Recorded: 8.5 cm
